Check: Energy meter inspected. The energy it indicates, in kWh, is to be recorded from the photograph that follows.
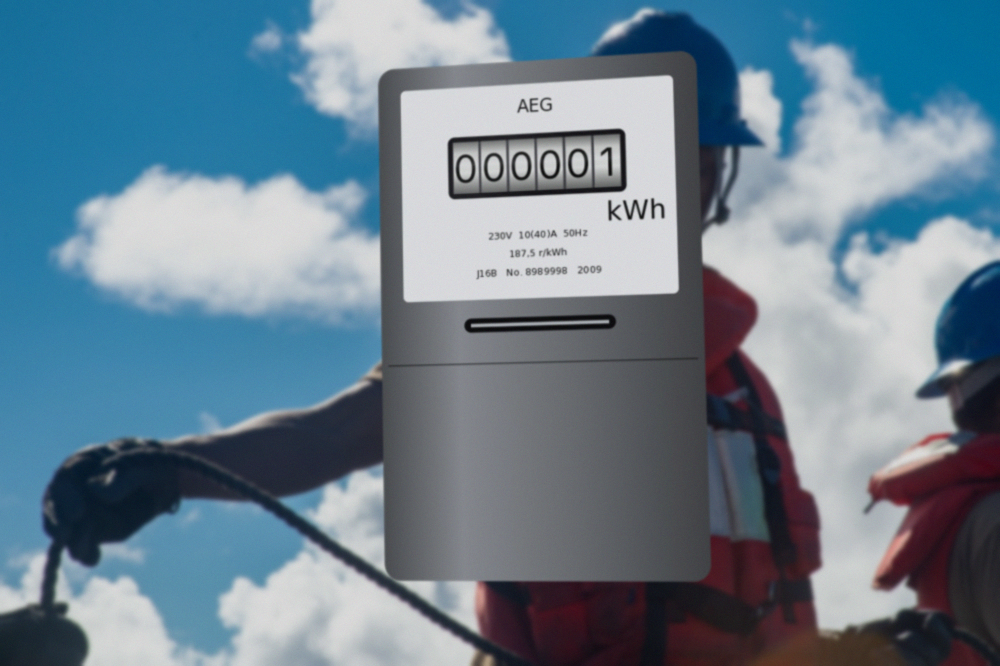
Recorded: 1 kWh
